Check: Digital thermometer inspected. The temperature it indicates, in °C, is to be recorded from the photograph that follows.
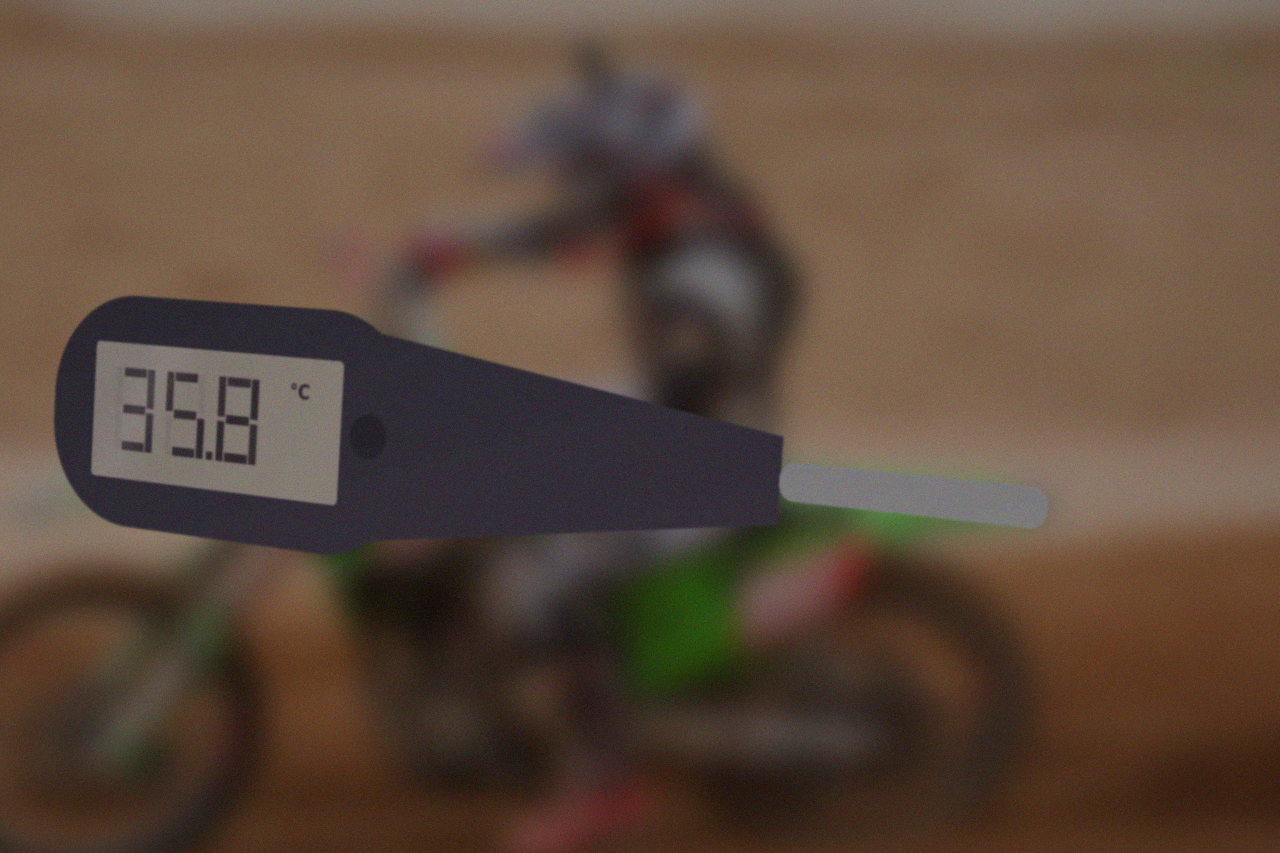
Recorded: 35.8 °C
